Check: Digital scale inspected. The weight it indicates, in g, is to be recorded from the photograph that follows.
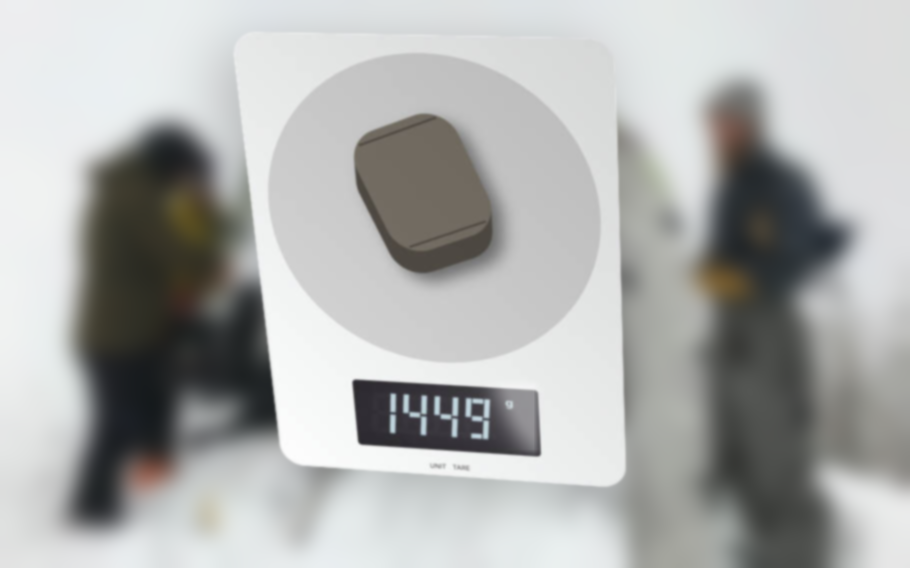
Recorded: 1449 g
